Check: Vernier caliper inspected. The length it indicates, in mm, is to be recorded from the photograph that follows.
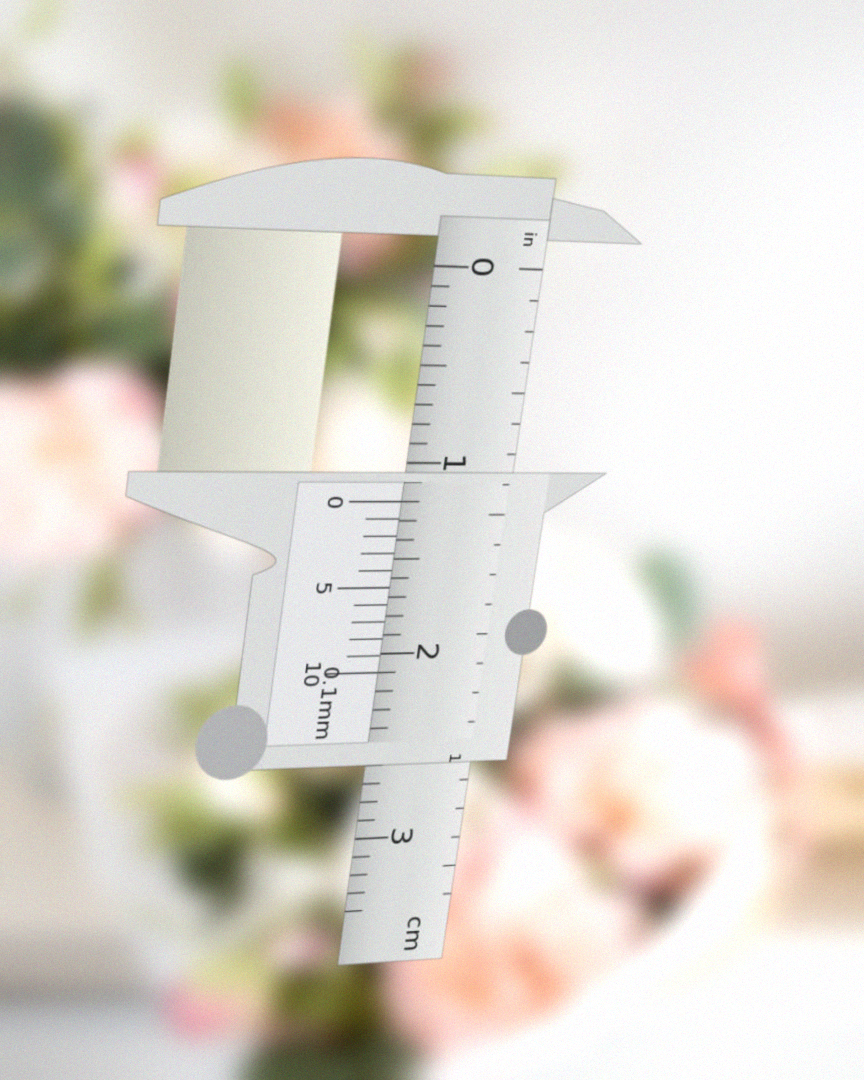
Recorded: 12.0 mm
